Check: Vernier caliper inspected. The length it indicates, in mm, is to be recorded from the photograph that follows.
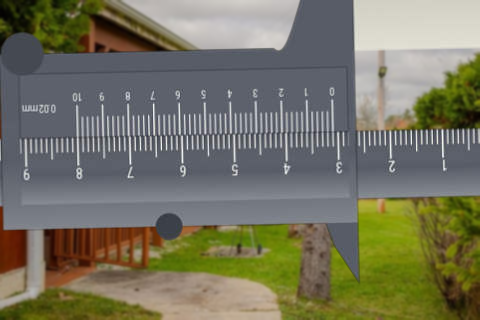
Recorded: 31.0 mm
